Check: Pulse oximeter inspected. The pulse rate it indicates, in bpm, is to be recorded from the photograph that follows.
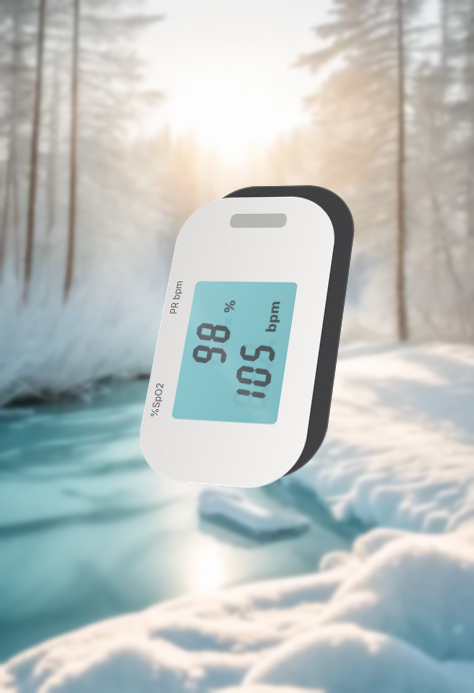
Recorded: 105 bpm
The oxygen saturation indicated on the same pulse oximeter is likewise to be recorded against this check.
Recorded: 98 %
